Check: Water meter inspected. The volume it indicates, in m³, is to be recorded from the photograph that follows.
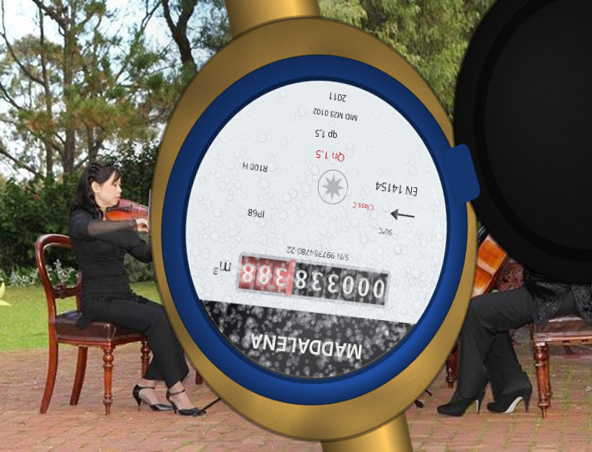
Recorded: 338.388 m³
